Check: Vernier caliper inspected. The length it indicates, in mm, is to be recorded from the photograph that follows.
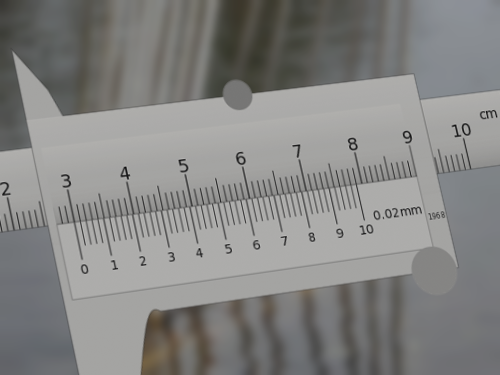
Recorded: 30.0 mm
